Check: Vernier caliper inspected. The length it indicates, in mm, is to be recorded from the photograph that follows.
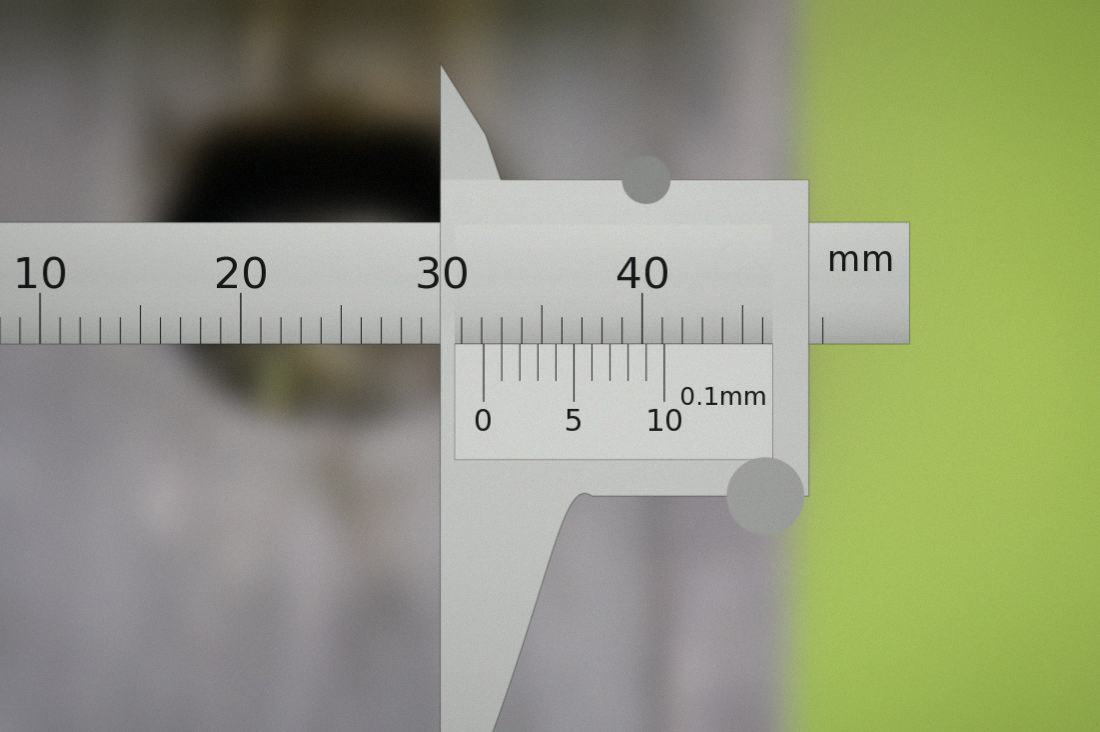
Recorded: 32.1 mm
